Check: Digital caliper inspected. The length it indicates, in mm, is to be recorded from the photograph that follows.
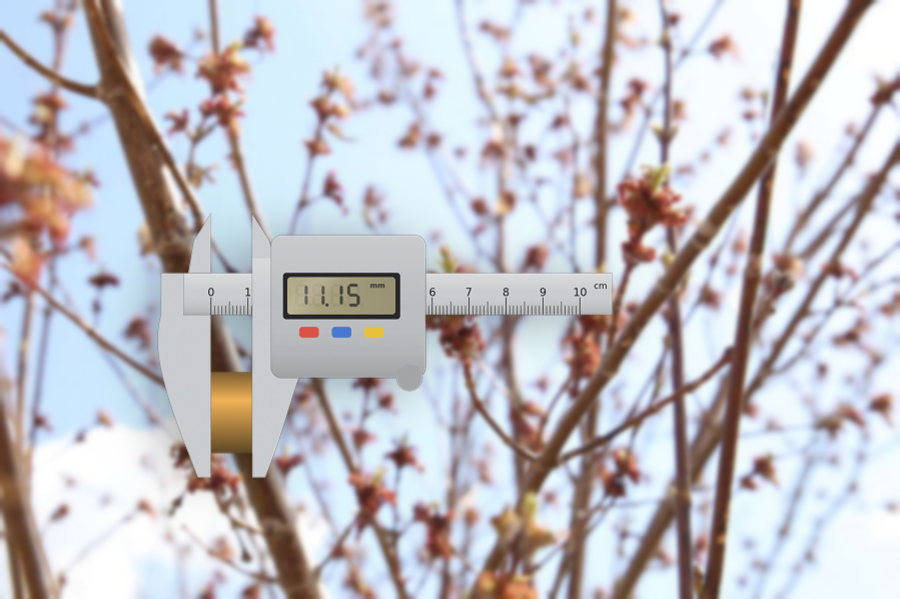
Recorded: 11.15 mm
